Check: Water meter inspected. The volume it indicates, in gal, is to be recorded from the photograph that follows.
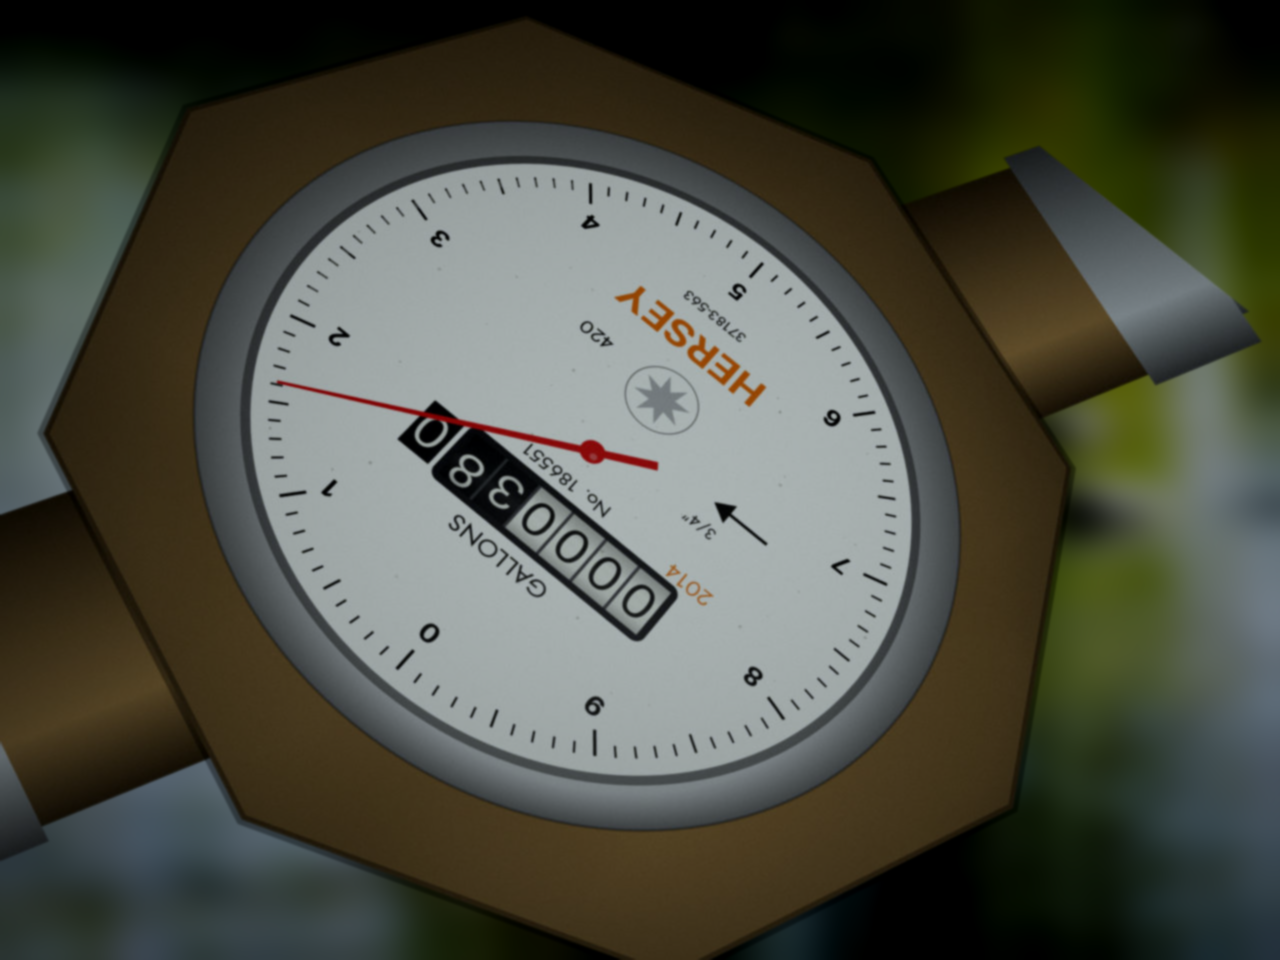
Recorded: 381.6 gal
